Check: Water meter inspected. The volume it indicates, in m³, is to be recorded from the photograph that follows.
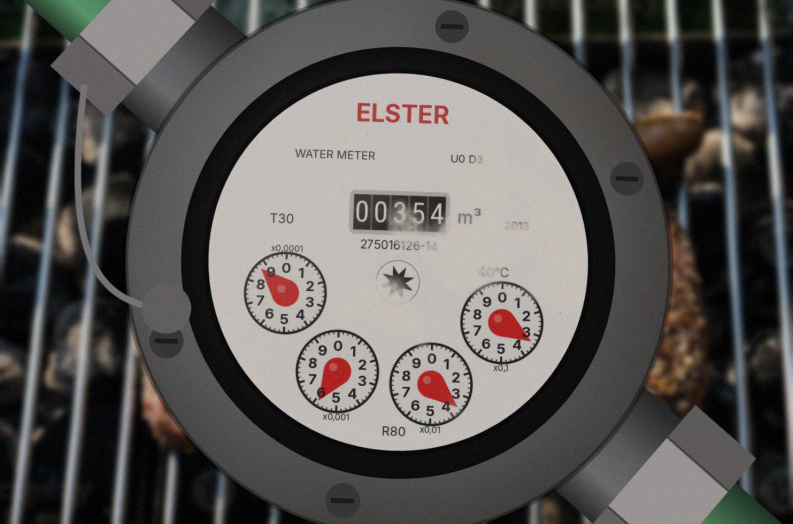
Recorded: 354.3358 m³
